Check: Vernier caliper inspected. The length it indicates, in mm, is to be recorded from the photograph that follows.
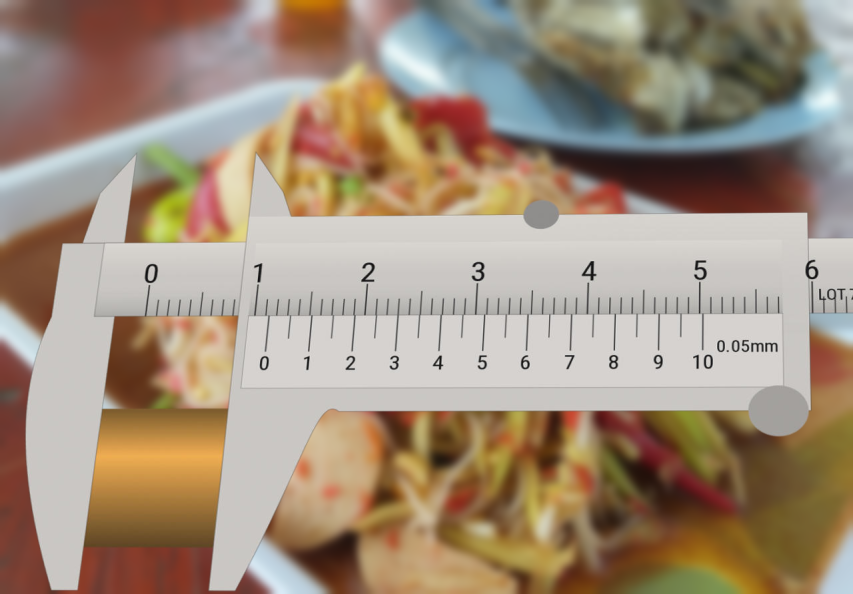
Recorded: 11.3 mm
